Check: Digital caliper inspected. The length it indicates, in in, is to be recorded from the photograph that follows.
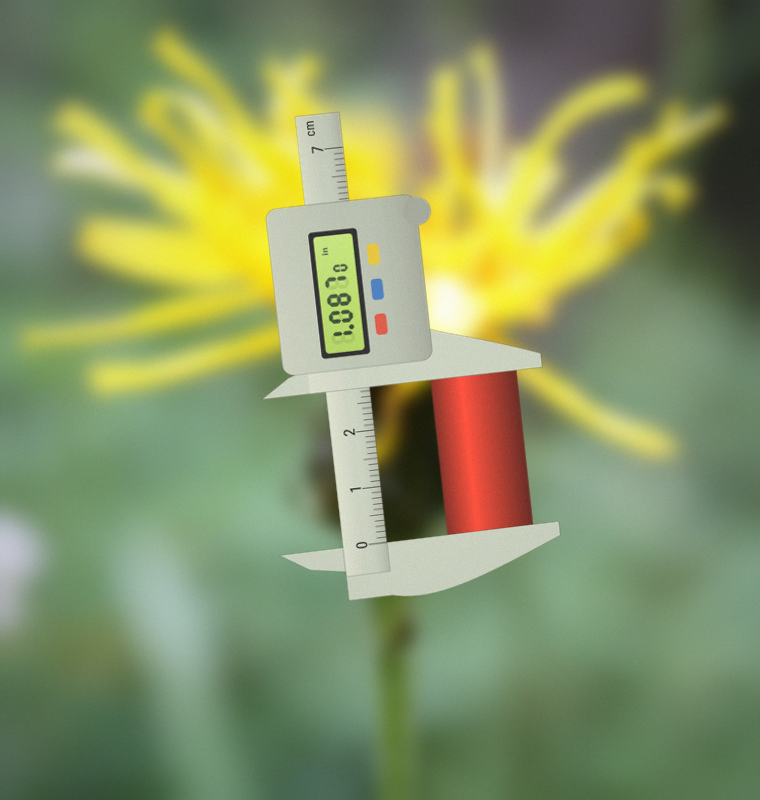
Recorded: 1.0870 in
